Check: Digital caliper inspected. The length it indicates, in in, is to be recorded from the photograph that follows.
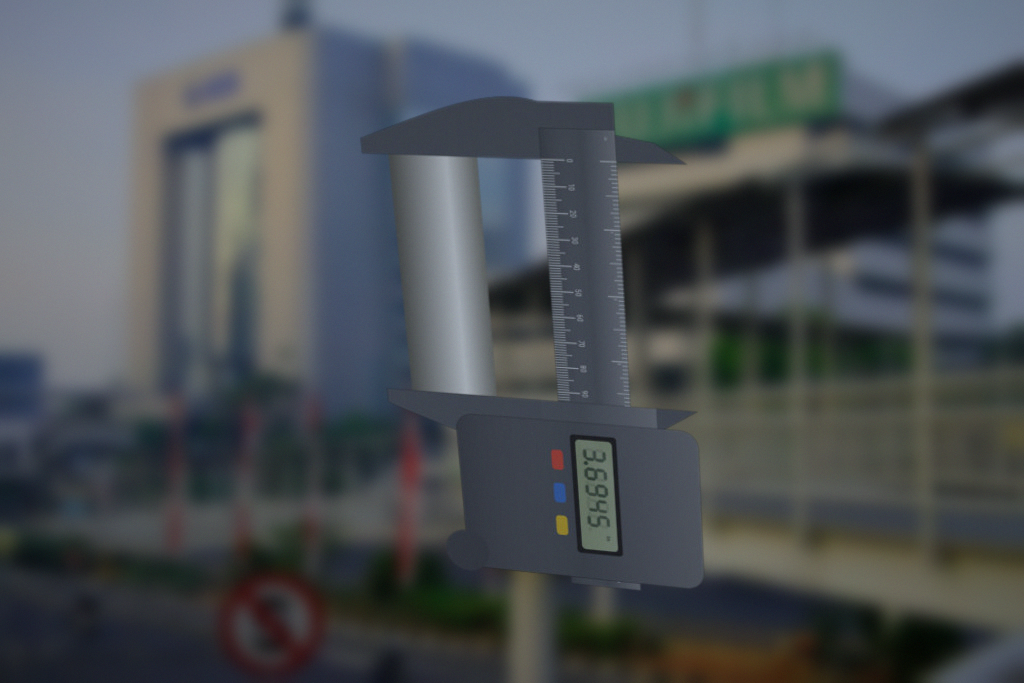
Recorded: 3.6945 in
